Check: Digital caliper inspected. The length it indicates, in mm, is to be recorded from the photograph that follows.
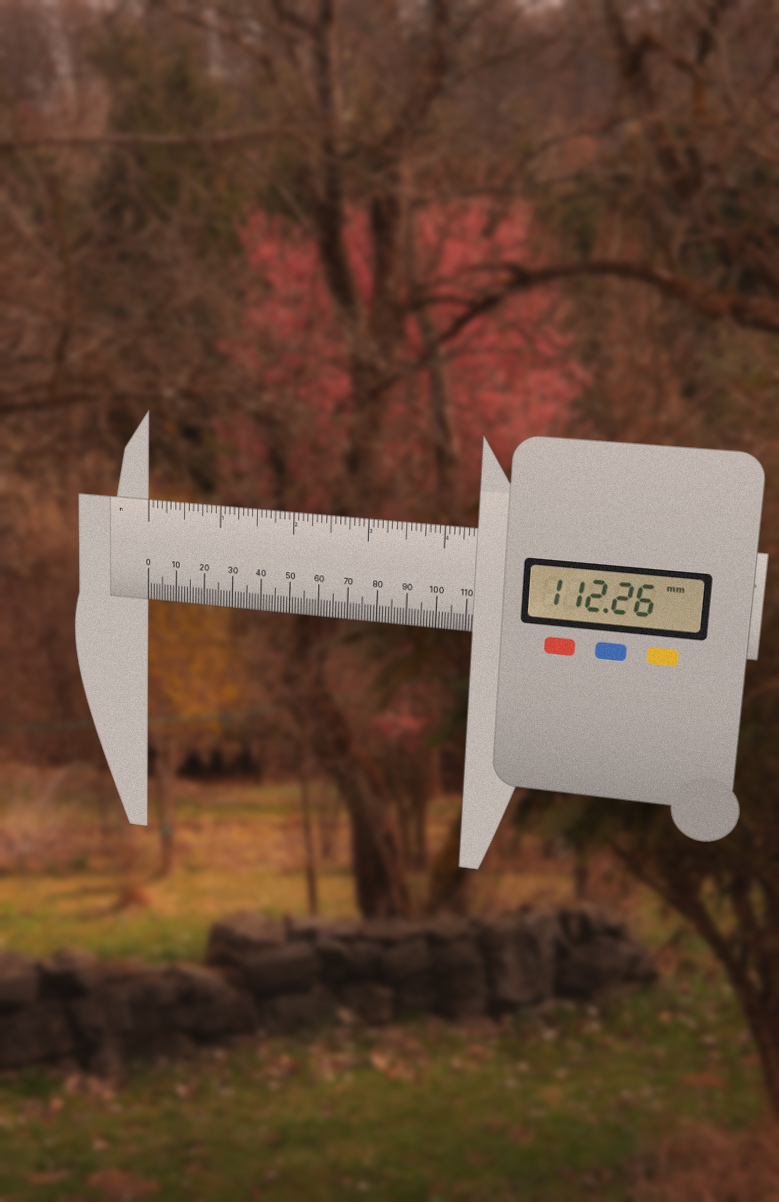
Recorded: 112.26 mm
